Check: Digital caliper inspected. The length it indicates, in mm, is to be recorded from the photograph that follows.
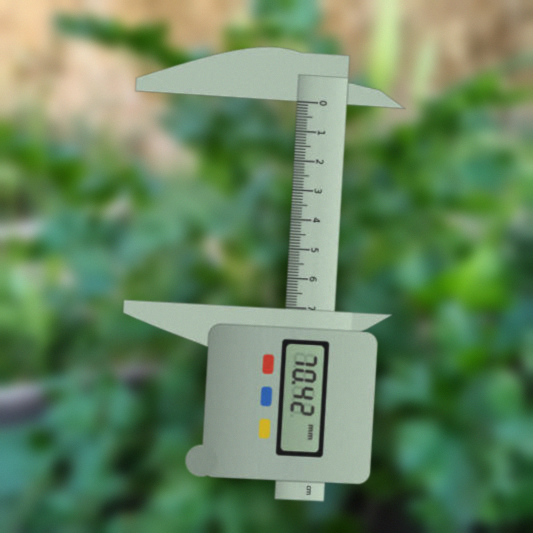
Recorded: 70.42 mm
